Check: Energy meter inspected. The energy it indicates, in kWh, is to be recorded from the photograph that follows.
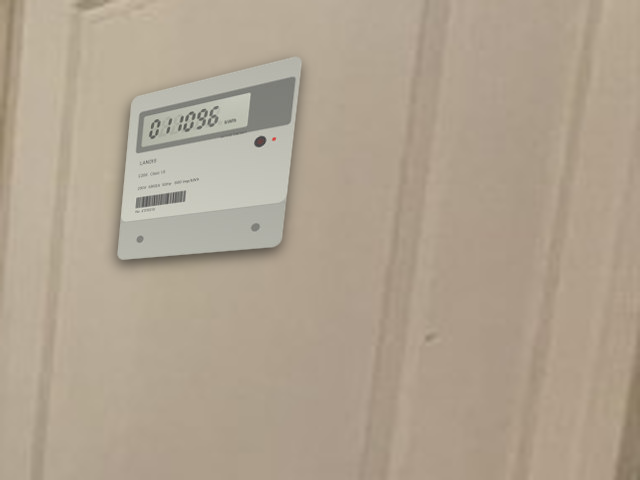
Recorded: 11096 kWh
